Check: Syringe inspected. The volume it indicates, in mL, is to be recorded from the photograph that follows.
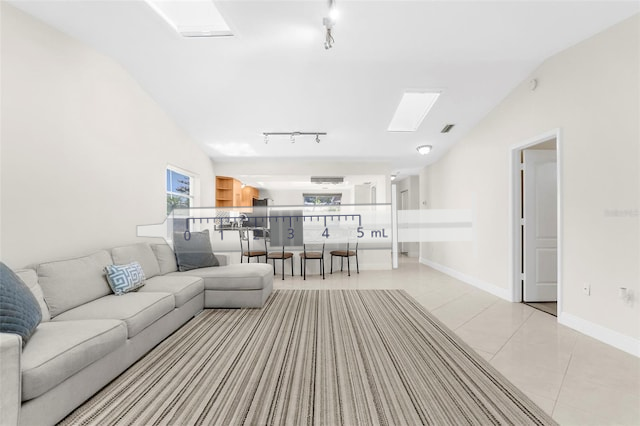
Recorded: 2.4 mL
